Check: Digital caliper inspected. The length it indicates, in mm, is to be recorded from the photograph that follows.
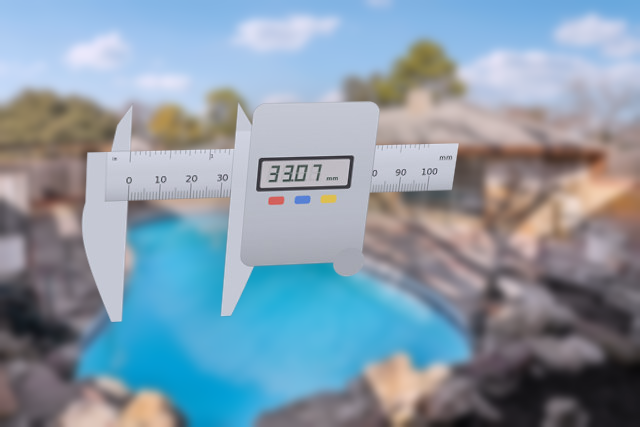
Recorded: 33.07 mm
